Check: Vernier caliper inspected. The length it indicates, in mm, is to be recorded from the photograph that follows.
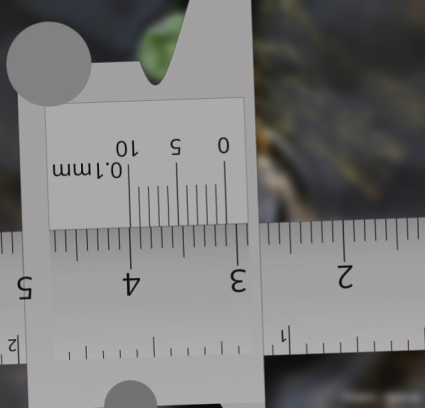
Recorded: 30.9 mm
